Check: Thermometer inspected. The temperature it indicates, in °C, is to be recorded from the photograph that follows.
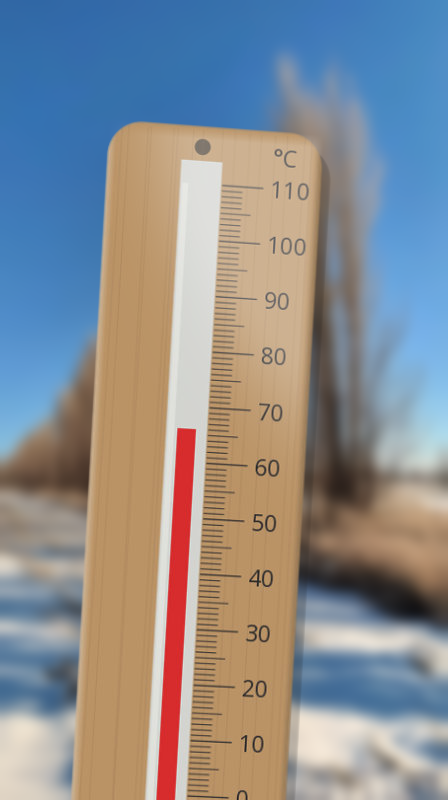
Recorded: 66 °C
